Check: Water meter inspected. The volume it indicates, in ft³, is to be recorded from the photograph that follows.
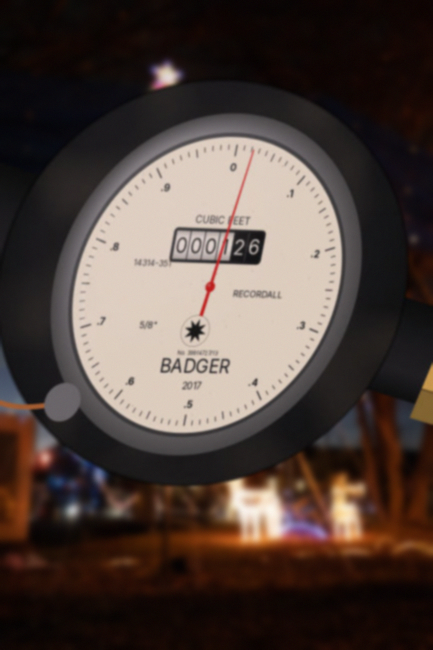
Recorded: 126.02 ft³
